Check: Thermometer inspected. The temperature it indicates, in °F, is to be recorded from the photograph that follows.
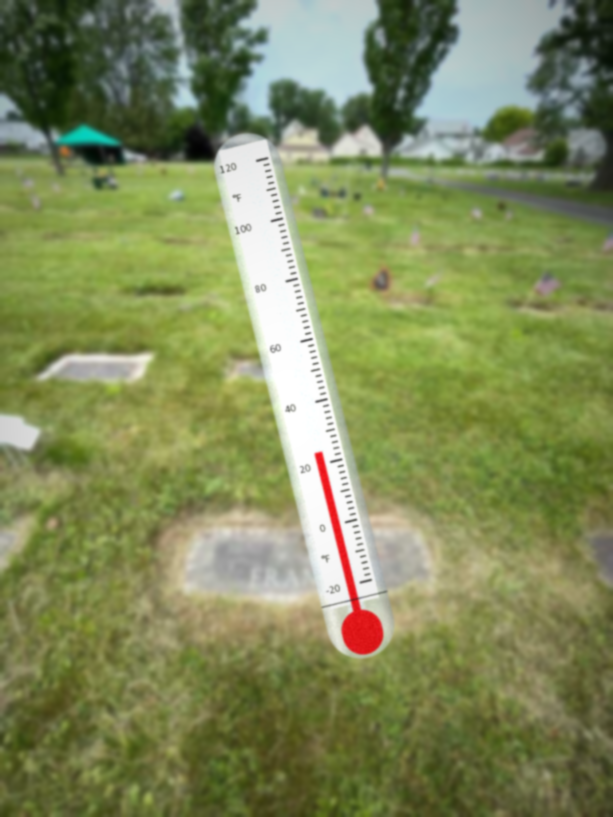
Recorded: 24 °F
